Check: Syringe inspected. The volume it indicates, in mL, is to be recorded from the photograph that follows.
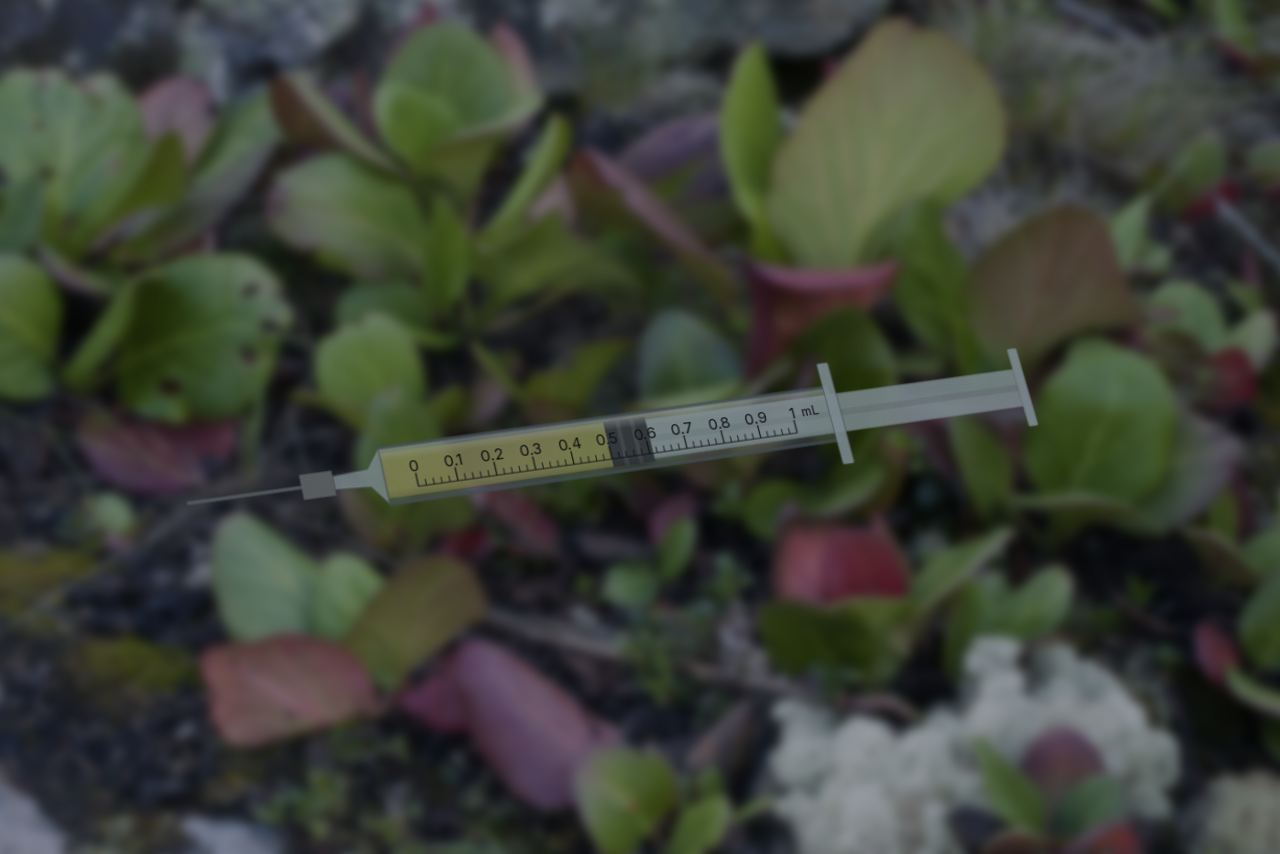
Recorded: 0.5 mL
